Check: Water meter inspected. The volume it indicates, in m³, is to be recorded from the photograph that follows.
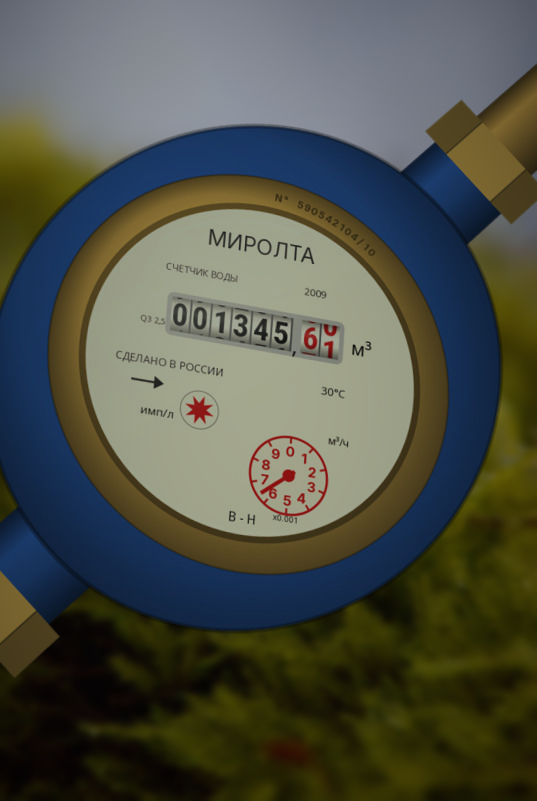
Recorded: 1345.606 m³
